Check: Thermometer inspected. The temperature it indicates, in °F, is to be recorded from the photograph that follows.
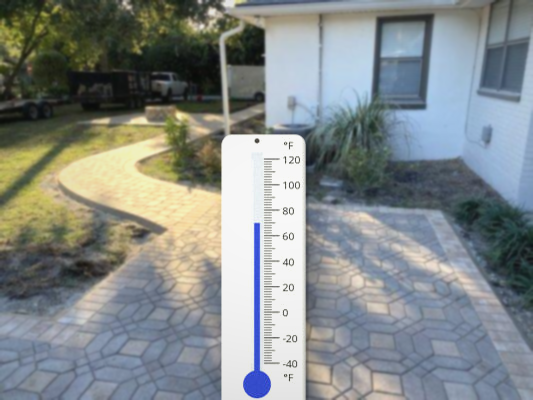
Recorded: 70 °F
